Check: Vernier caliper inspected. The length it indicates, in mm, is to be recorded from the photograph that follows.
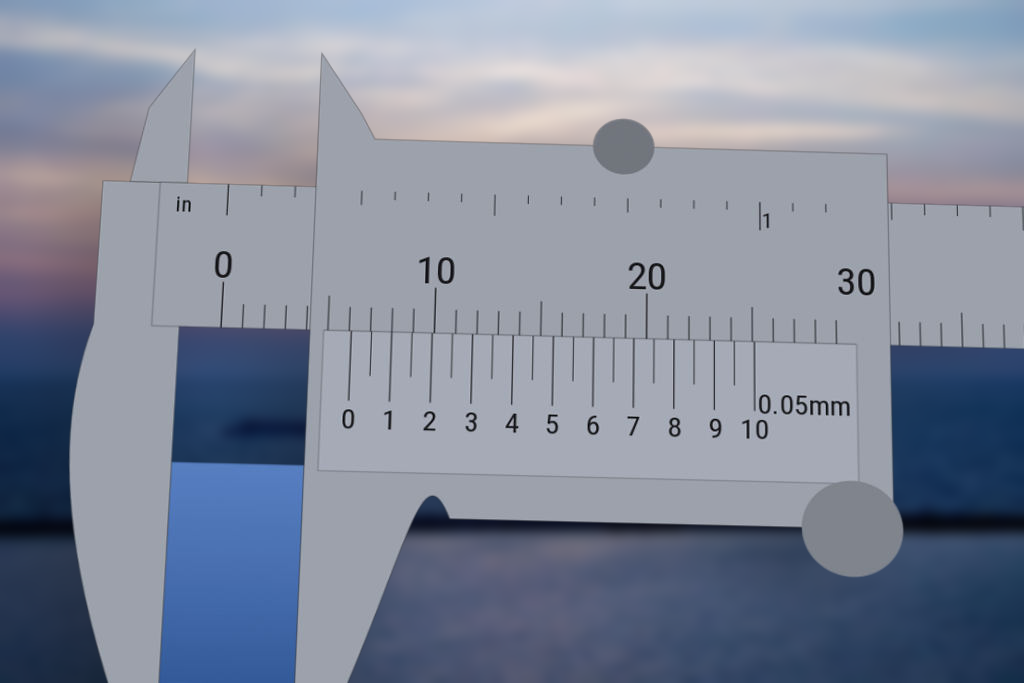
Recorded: 6.1 mm
